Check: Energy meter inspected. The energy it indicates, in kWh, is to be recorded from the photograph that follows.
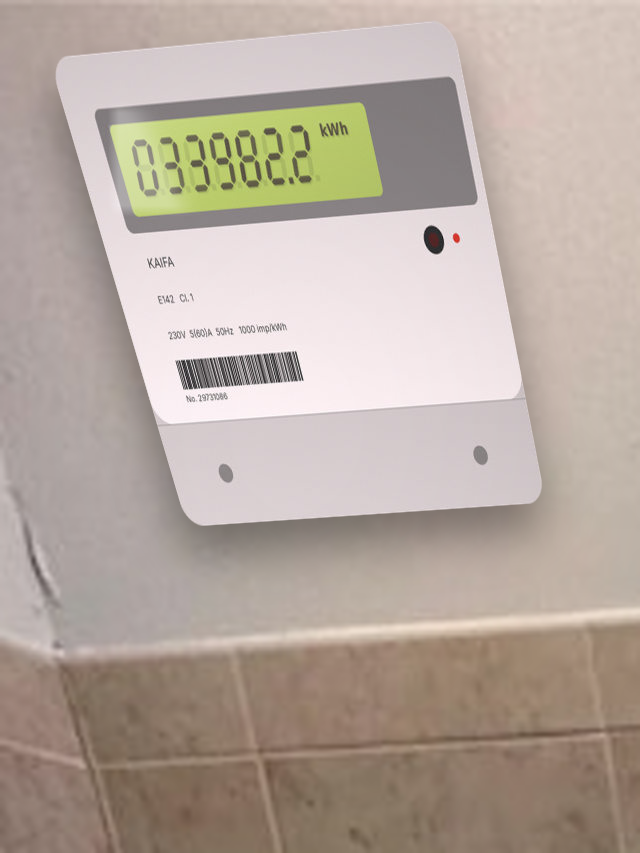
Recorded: 33982.2 kWh
